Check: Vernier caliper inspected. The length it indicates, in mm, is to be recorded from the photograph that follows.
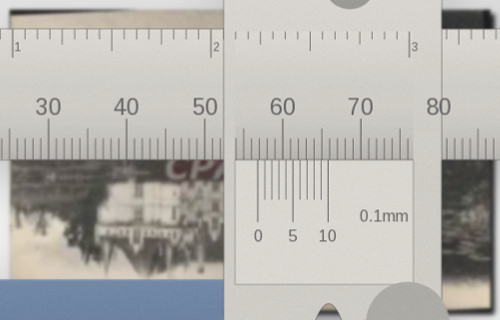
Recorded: 56.8 mm
